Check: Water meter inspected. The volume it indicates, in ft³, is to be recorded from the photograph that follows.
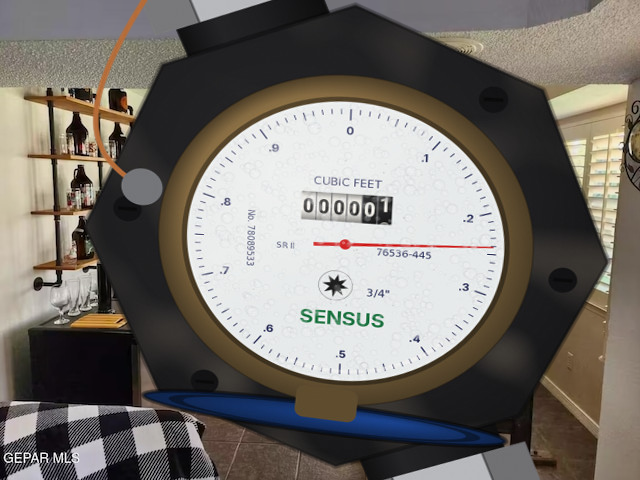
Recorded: 1.24 ft³
